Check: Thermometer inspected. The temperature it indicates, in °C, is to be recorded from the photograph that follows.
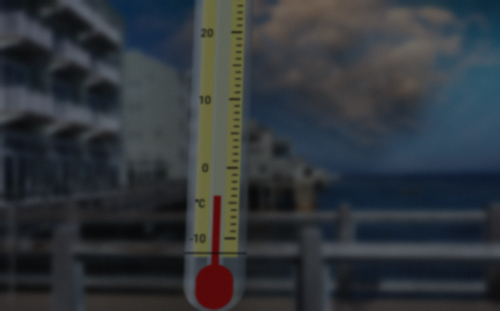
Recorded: -4 °C
